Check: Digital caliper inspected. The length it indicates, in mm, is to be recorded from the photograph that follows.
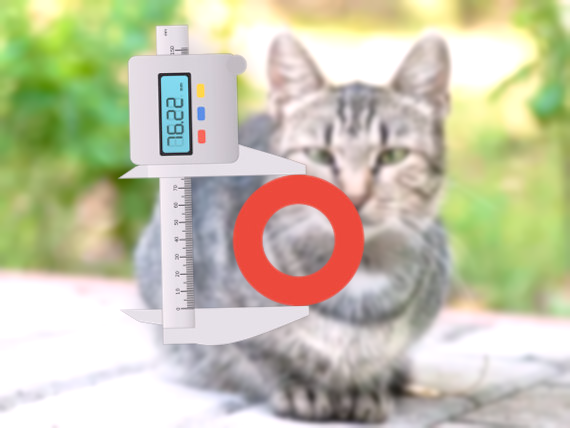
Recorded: 76.22 mm
